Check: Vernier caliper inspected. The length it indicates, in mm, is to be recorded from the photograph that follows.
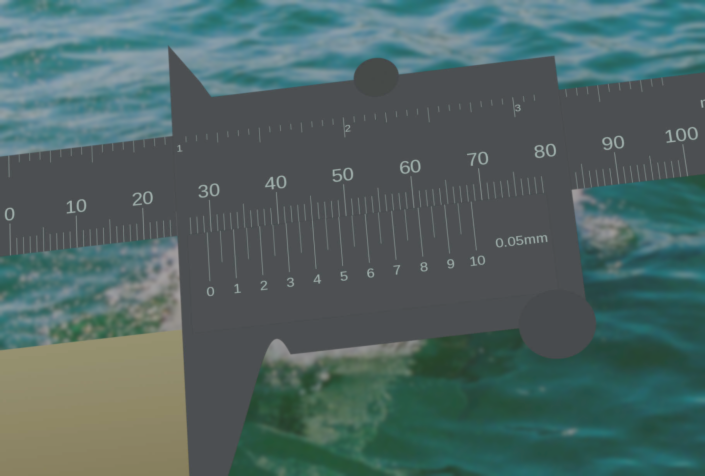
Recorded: 29.4 mm
